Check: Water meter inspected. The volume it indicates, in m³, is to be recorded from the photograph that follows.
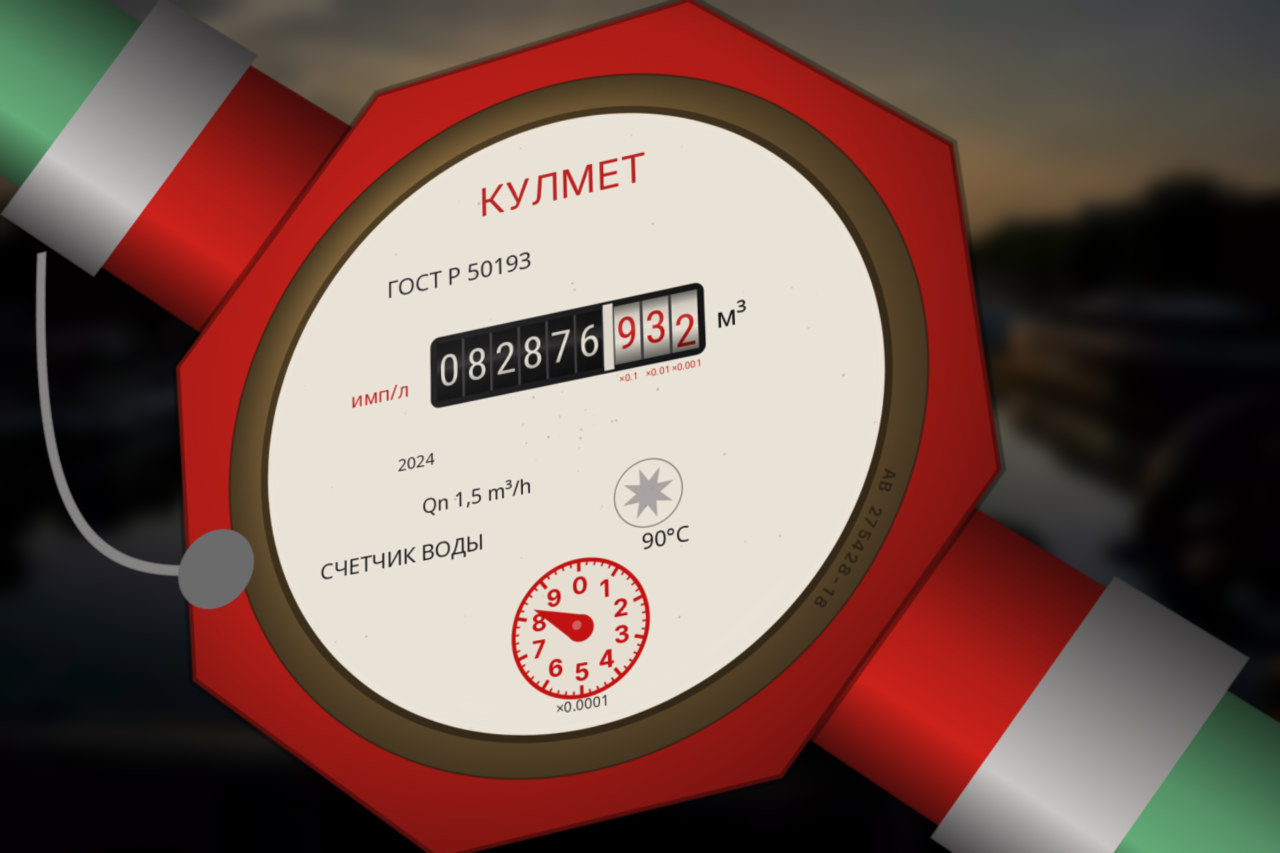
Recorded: 82876.9318 m³
